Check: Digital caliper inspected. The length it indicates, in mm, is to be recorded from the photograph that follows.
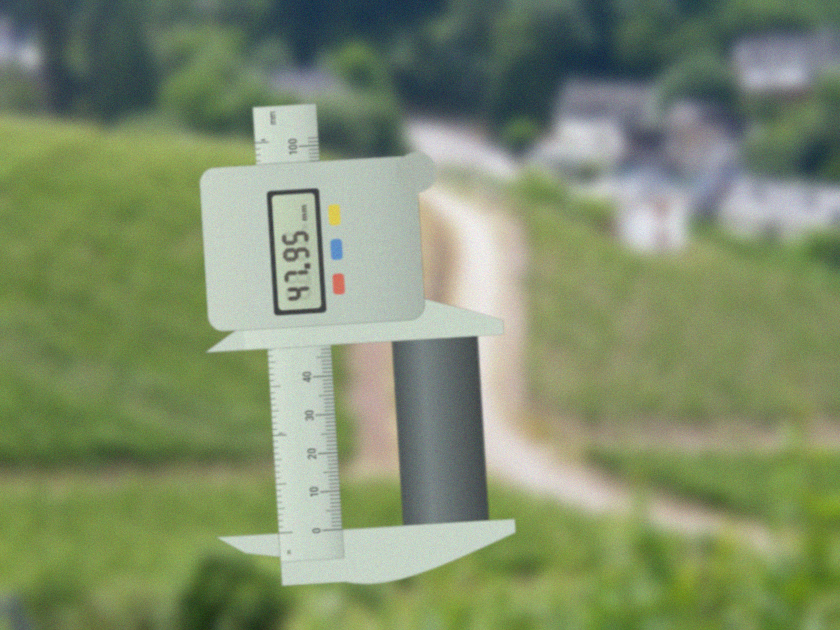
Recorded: 47.95 mm
